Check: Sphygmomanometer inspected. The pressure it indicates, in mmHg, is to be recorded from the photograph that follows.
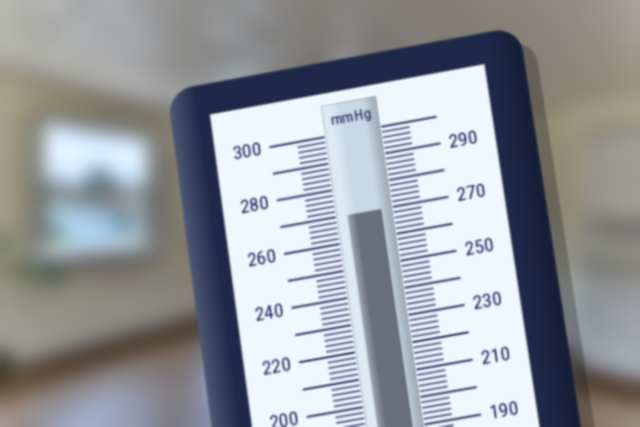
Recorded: 270 mmHg
